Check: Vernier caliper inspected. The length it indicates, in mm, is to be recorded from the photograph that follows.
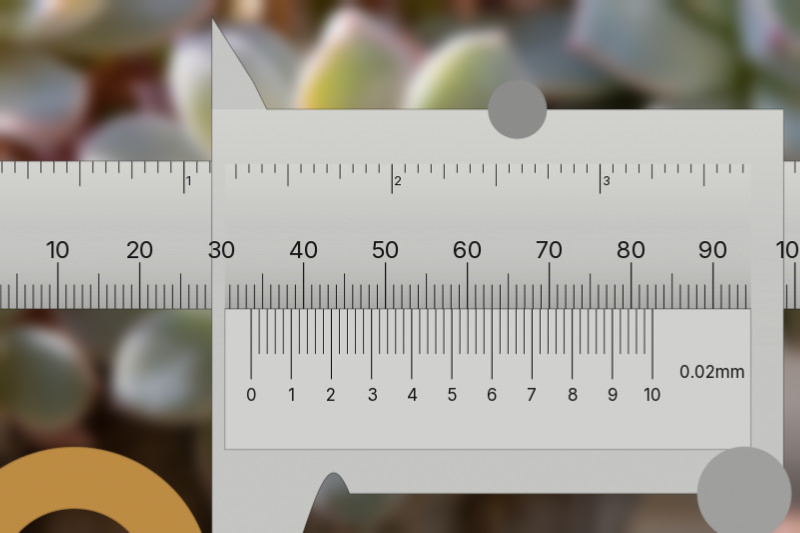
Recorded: 33.6 mm
